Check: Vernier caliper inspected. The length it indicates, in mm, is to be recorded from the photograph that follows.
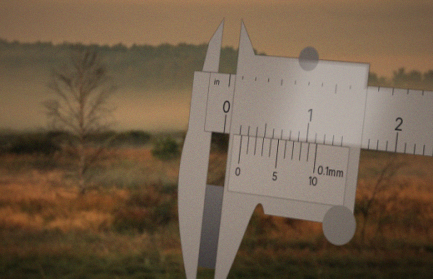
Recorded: 2.2 mm
